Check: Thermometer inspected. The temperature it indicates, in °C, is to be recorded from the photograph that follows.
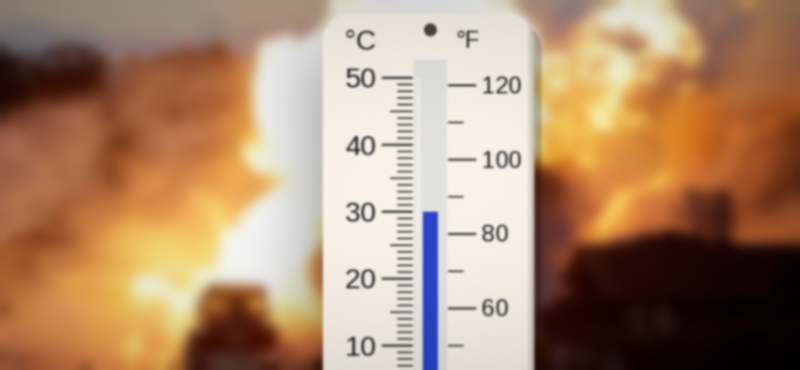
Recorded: 30 °C
